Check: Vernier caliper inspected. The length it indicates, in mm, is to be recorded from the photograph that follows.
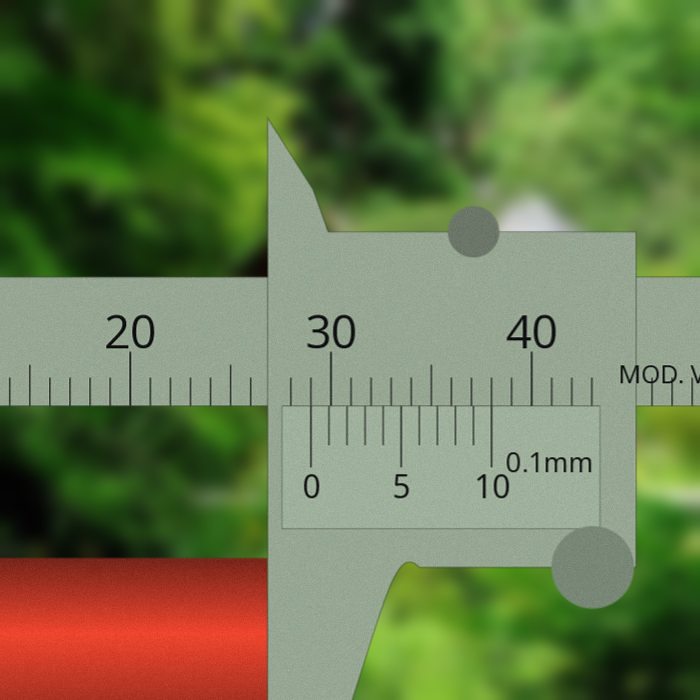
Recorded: 29.0 mm
